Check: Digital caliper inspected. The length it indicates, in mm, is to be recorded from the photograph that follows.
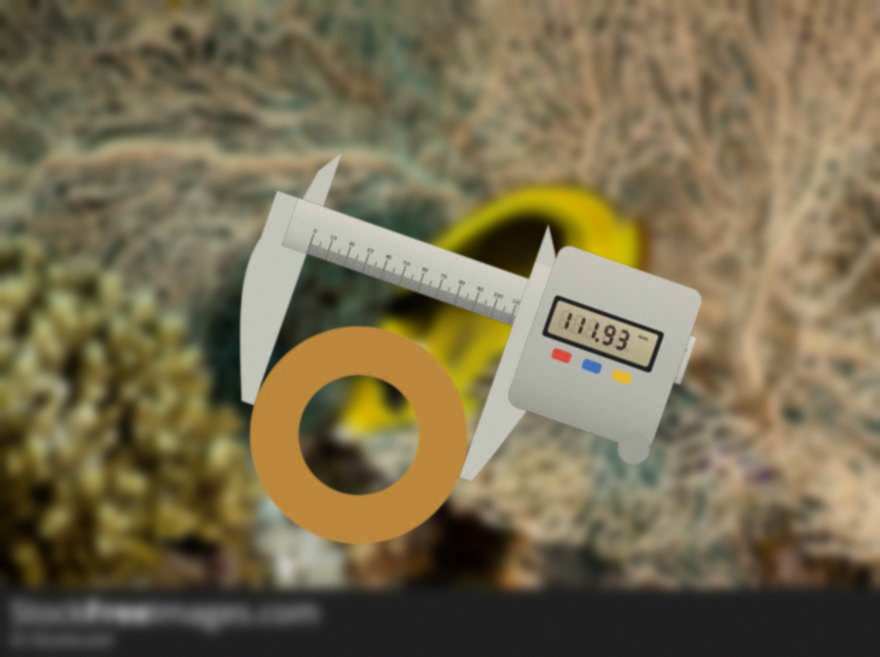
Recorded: 111.93 mm
